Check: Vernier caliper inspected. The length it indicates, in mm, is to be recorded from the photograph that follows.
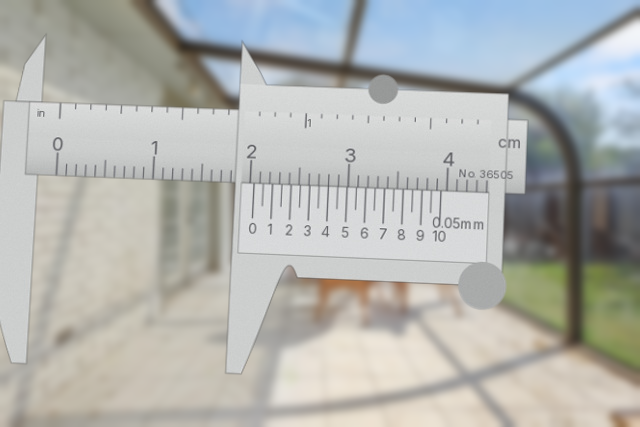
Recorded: 20.4 mm
